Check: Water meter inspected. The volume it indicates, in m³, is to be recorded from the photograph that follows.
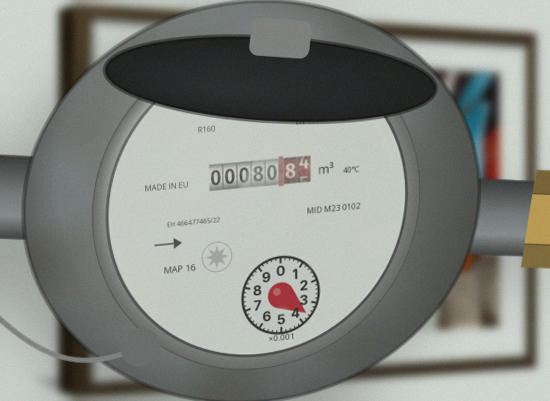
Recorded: 80.843 m³
